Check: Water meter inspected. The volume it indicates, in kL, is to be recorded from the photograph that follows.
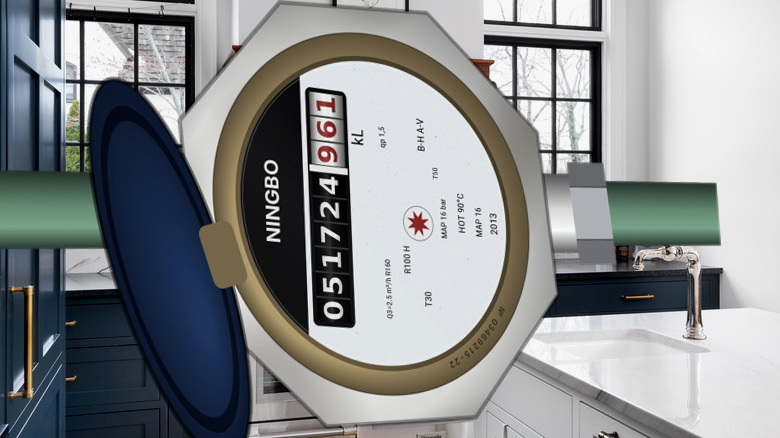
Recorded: 51724.961 kL
